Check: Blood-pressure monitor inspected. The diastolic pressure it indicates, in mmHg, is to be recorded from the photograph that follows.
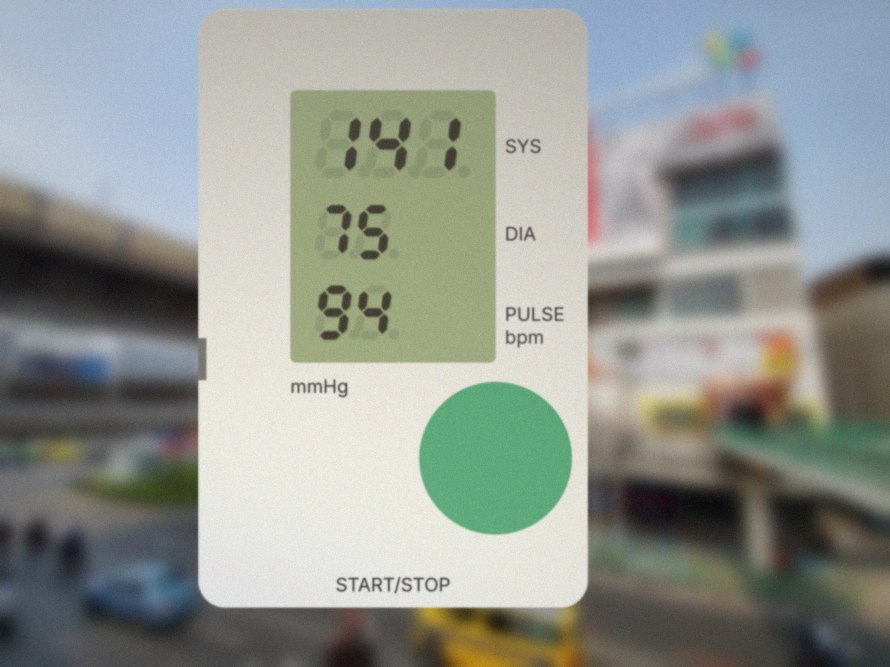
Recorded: 75 mmHg
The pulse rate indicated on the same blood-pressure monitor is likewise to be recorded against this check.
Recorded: 94 bpm
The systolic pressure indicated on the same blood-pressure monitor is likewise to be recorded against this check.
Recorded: 141 mmHg
